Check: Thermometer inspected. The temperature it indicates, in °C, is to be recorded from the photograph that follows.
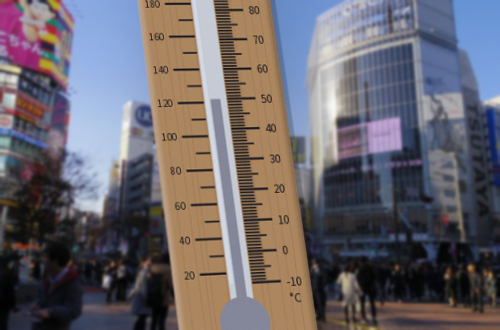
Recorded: 50 °C
